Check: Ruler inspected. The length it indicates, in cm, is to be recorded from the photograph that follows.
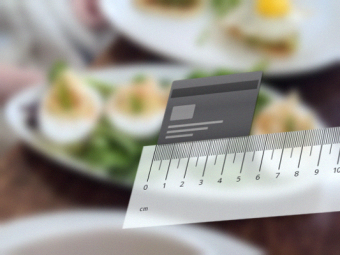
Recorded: 5 cm
